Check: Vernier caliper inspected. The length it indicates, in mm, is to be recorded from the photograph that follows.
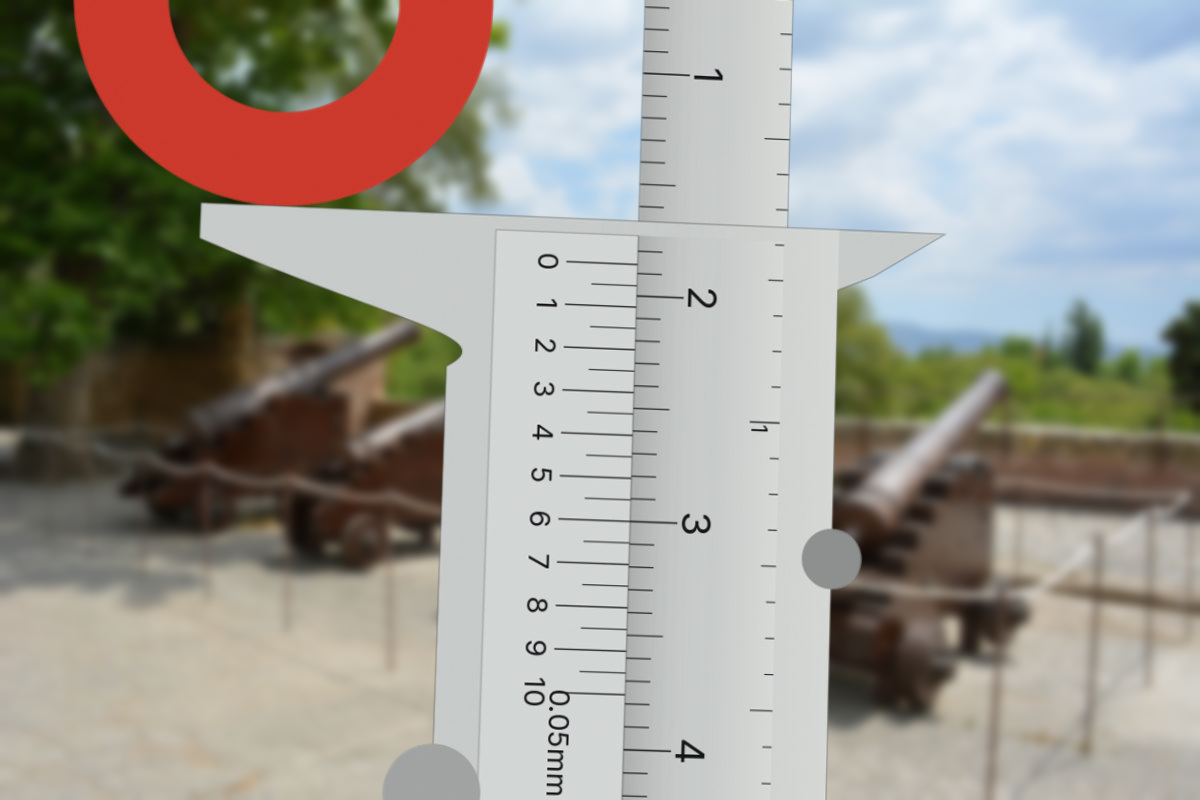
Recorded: 18.6 mm
